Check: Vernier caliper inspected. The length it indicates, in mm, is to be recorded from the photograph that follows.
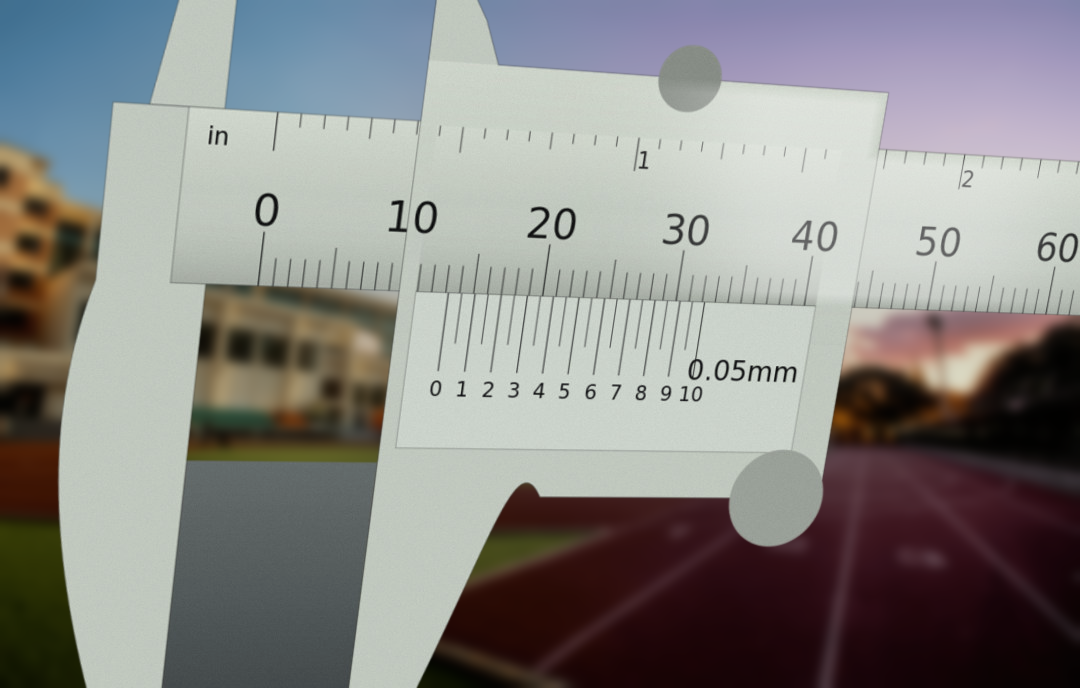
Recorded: 13.2 mm
